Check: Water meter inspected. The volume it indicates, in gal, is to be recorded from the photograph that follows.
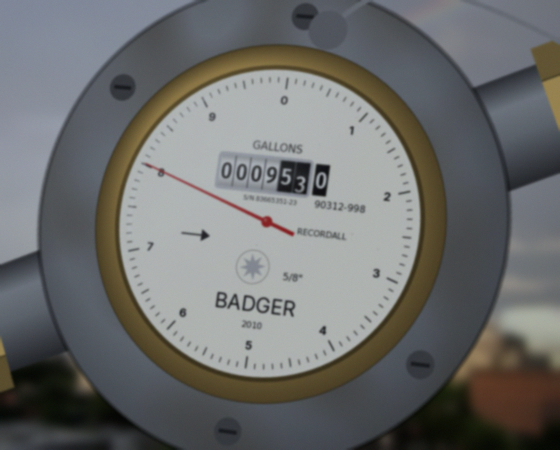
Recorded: 9528.0 gal
